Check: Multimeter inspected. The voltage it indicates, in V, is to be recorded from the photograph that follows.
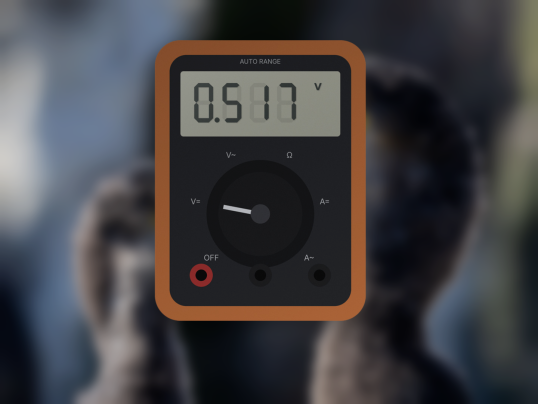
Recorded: 0.517 V
